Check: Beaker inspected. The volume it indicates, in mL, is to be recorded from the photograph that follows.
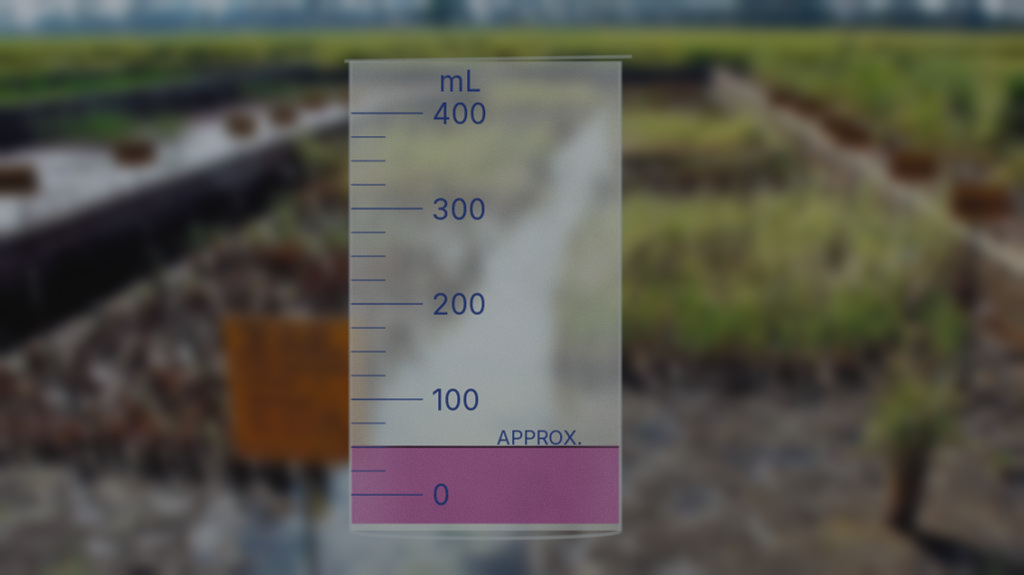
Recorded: 50 mL
